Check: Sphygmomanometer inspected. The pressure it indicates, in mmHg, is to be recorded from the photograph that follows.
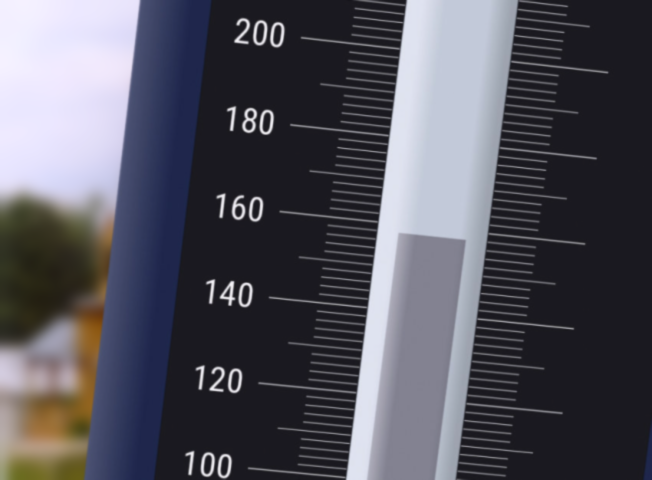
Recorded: 158 mmHg
